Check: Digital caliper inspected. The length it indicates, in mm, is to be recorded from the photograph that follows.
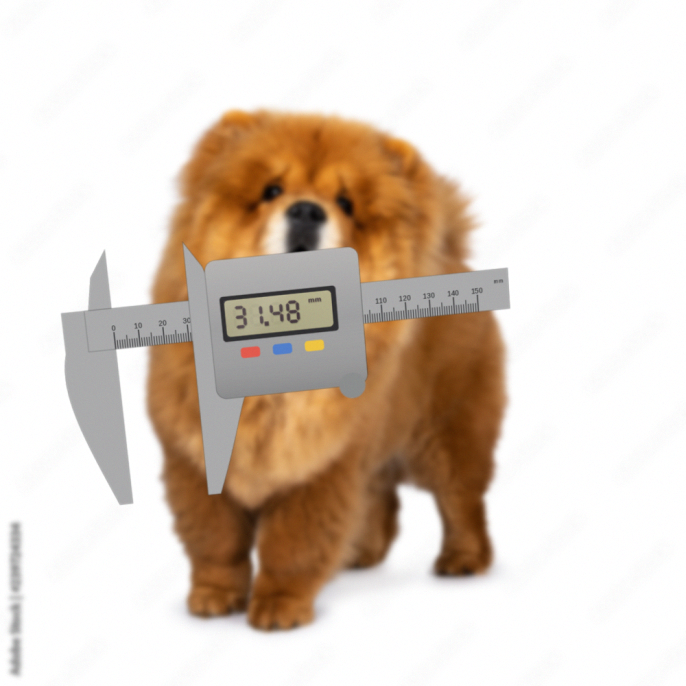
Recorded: 31.48 mm
